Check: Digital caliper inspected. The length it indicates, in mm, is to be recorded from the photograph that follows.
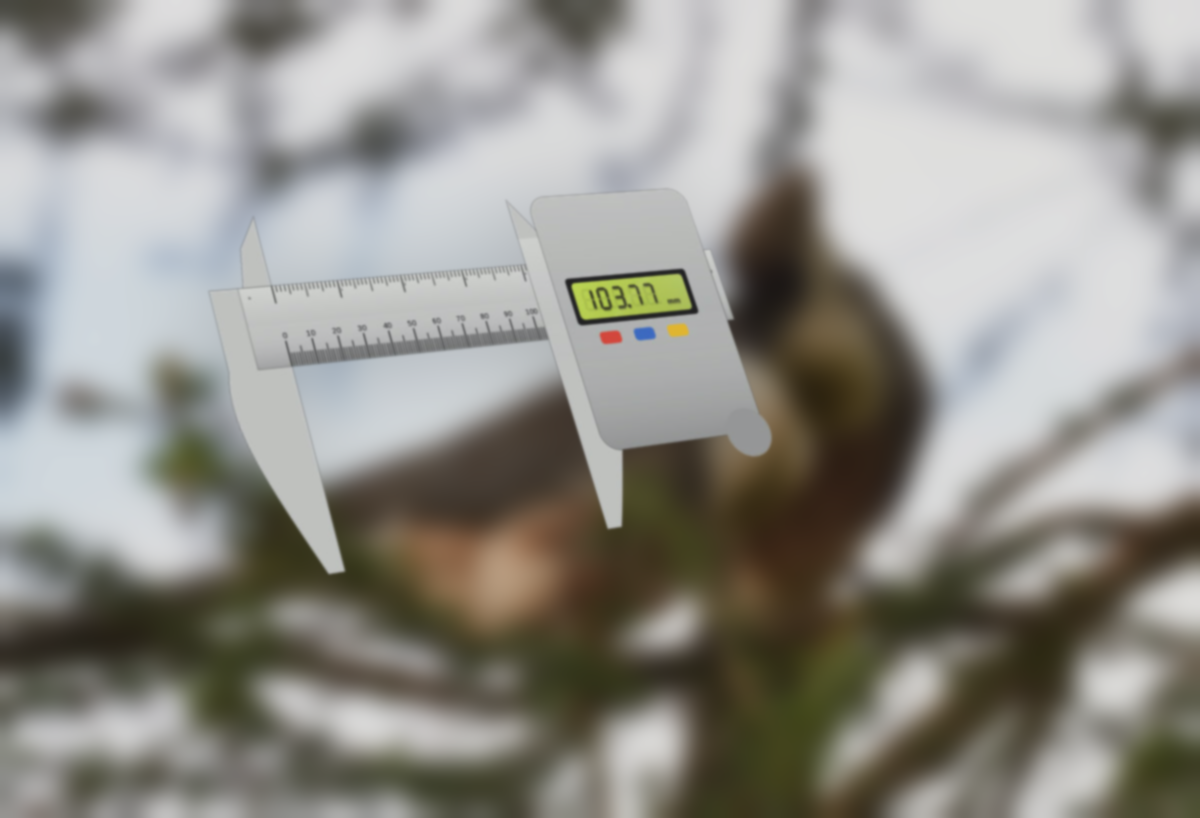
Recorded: 103.77 mm
